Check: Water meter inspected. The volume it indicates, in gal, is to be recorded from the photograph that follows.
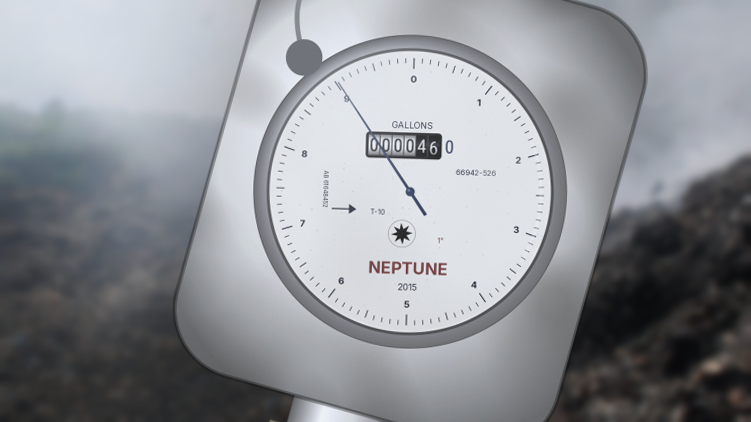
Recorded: 459.0 gal
